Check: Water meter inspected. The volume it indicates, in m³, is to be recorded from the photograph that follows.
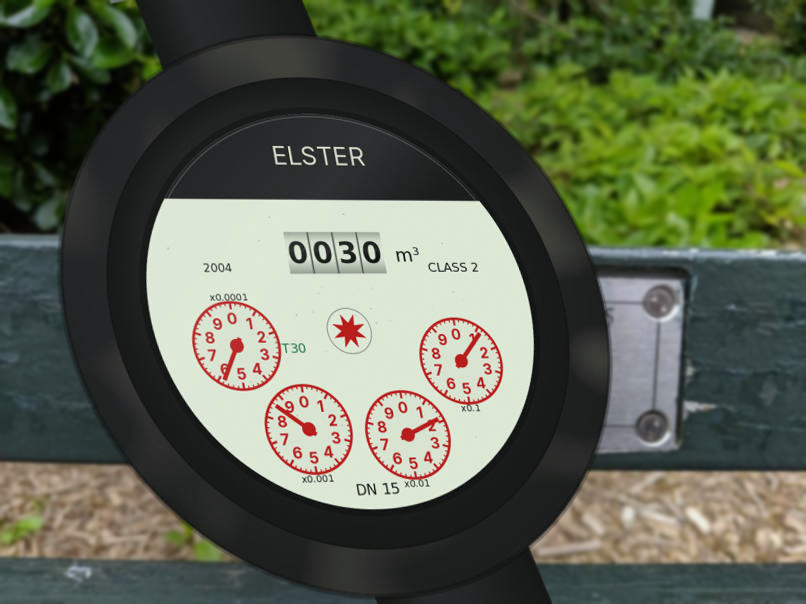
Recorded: 30.1185 m³
